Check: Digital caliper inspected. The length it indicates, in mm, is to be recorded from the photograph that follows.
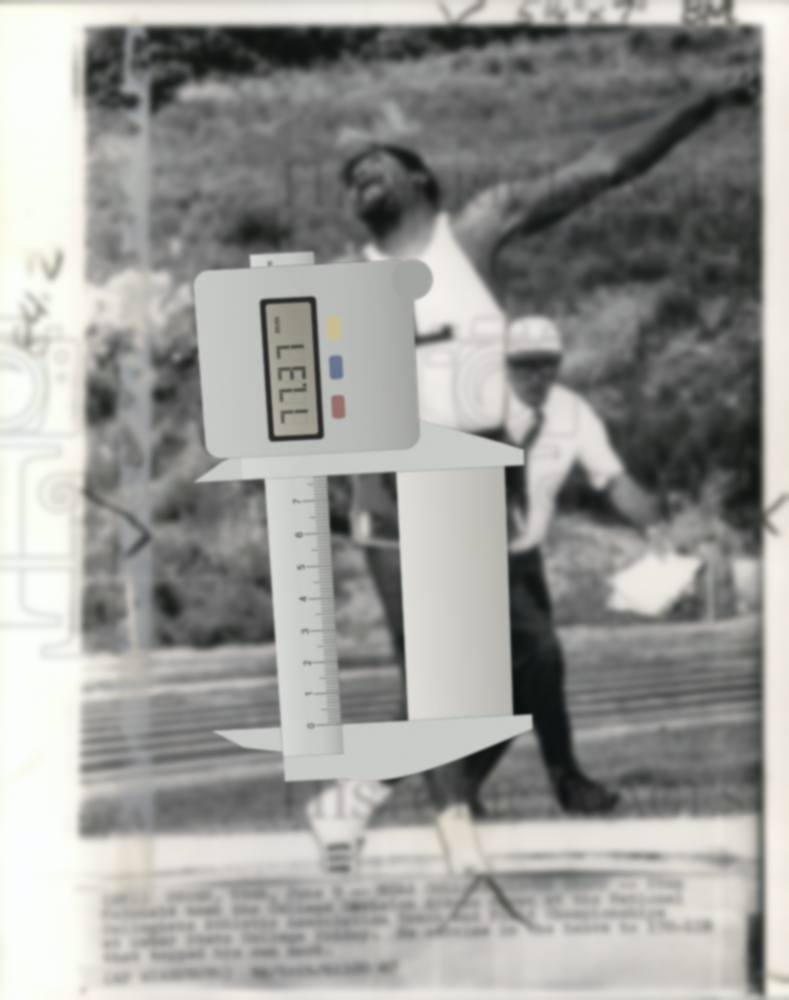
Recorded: 77.37 mm
